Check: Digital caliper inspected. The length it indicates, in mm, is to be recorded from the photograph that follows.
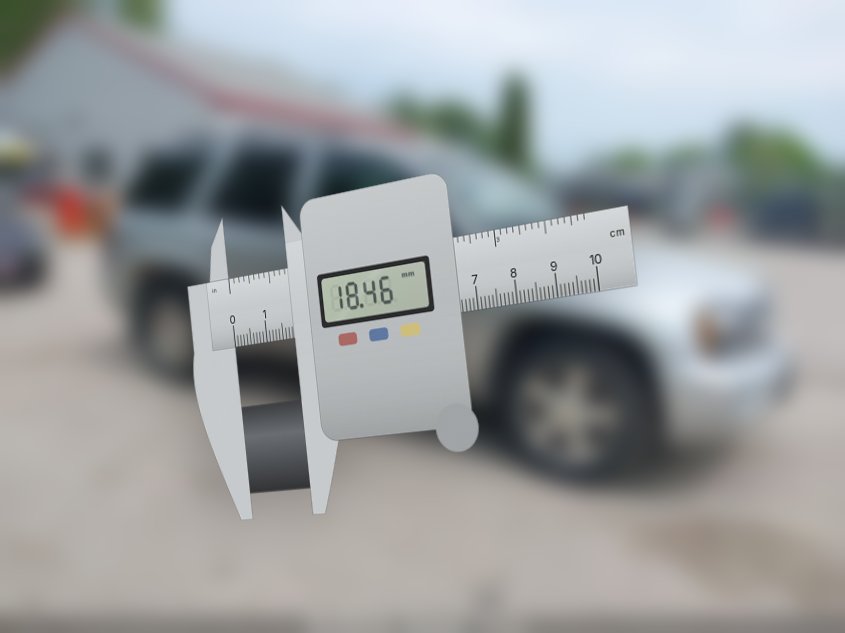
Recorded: 18.46 mm
